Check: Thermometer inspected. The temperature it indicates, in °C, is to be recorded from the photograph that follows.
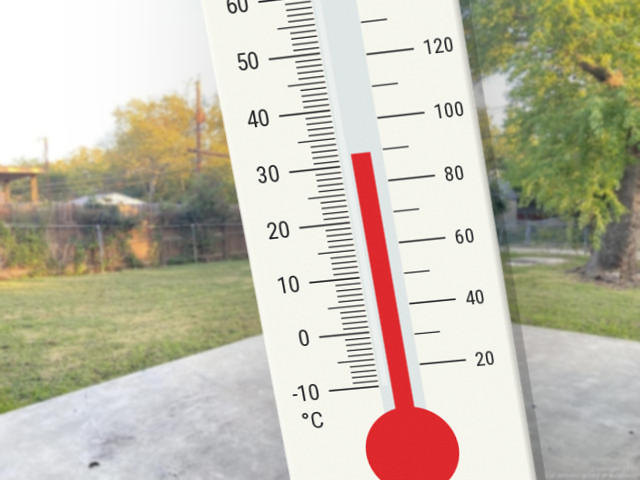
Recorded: 32 °C
